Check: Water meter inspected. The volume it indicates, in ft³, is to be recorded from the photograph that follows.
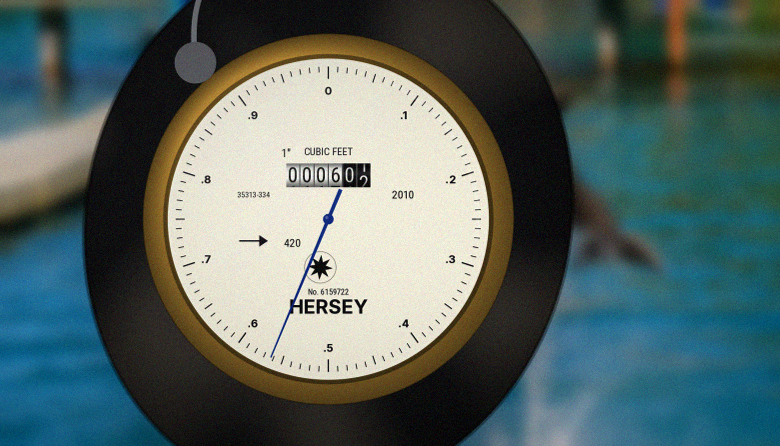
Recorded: 601.56 ft³
